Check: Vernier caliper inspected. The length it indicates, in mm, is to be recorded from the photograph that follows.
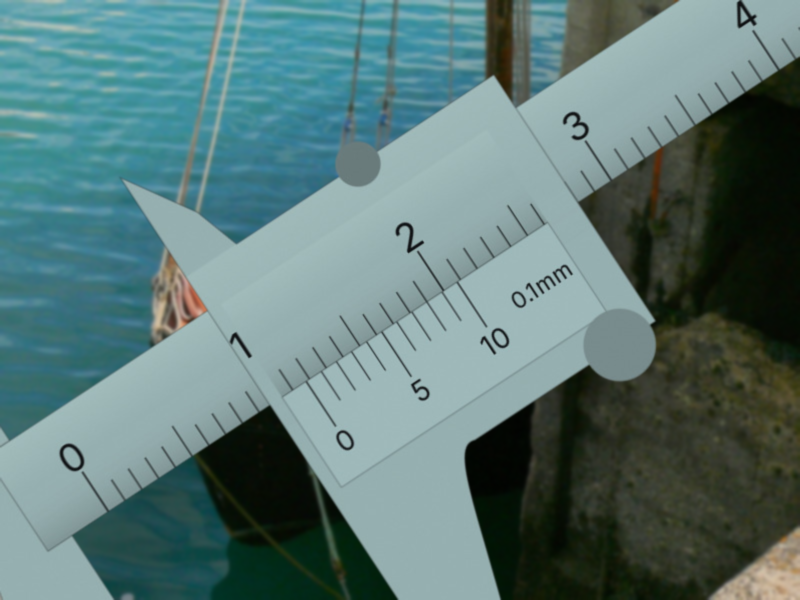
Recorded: 11.8 mm
